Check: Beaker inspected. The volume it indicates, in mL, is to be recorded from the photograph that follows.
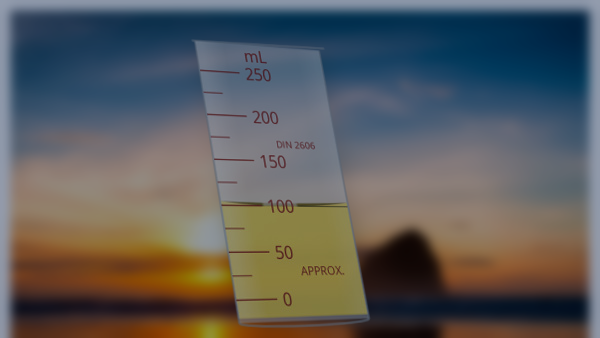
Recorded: 100 mL
